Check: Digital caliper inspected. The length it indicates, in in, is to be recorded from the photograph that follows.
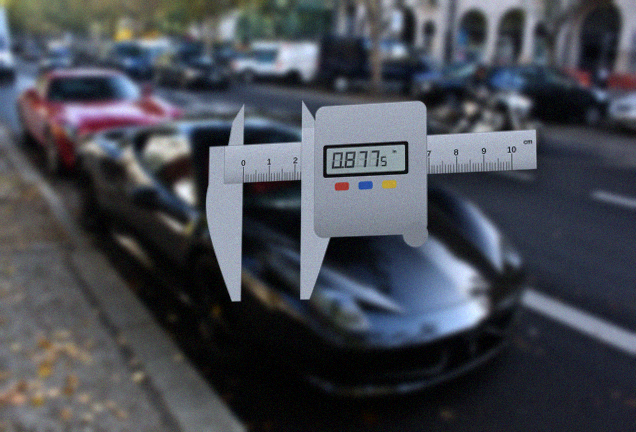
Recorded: 0.8775 in
